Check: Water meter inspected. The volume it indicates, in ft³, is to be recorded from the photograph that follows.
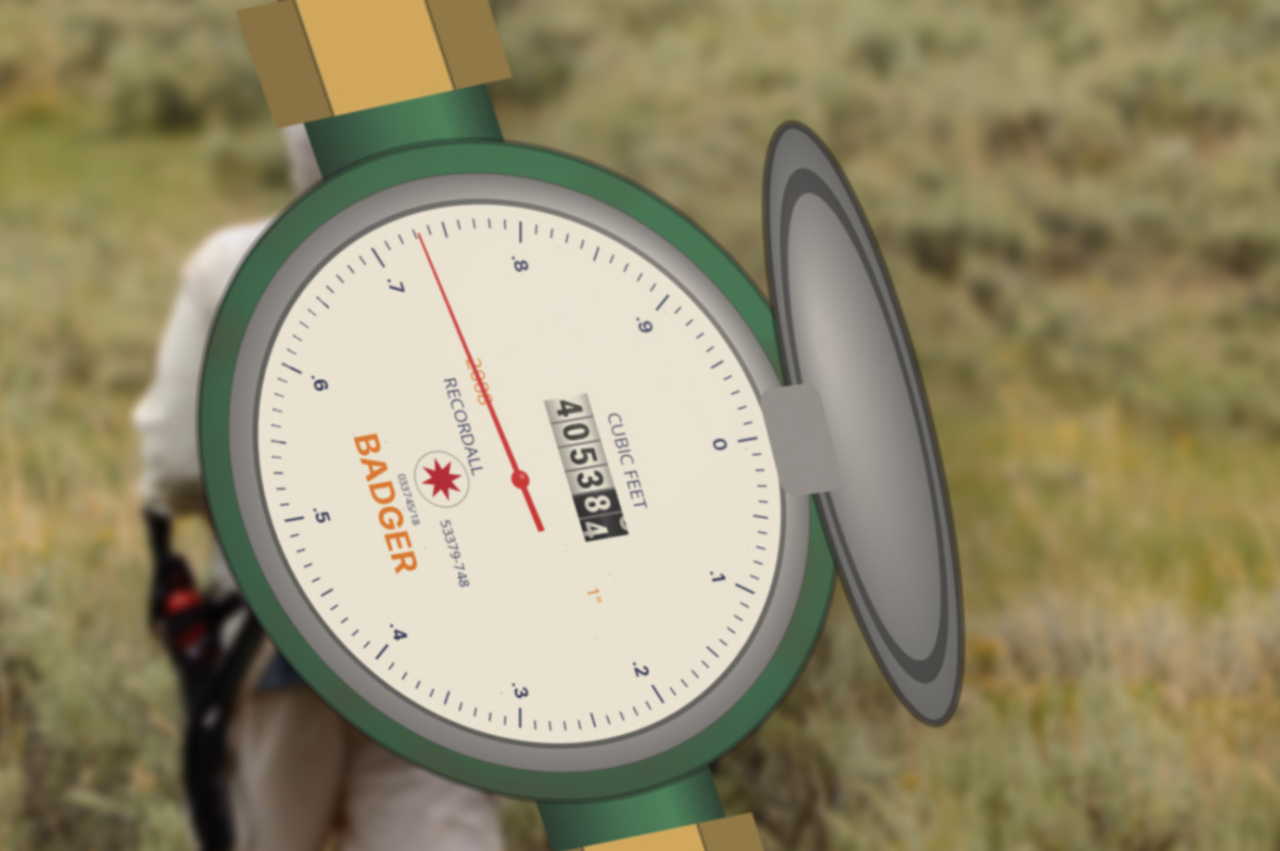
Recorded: 405383.73 ft³
